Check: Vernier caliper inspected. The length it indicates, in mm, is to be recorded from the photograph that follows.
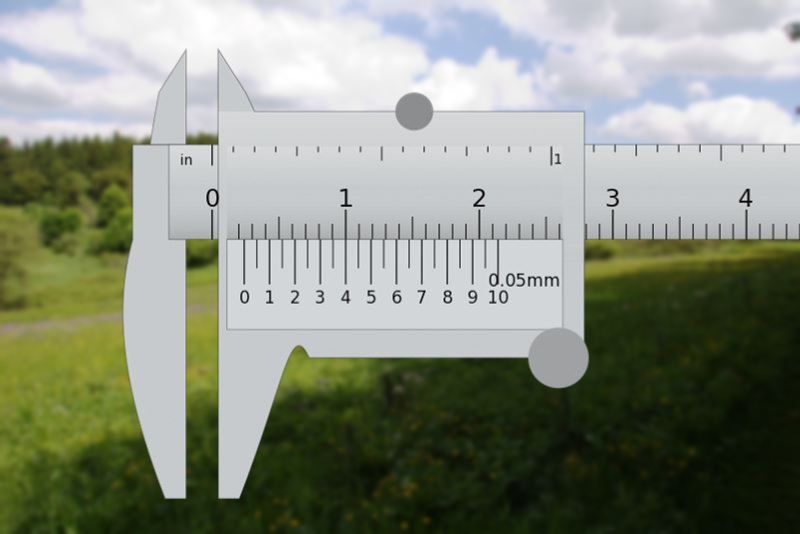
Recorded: 2.4 mm
